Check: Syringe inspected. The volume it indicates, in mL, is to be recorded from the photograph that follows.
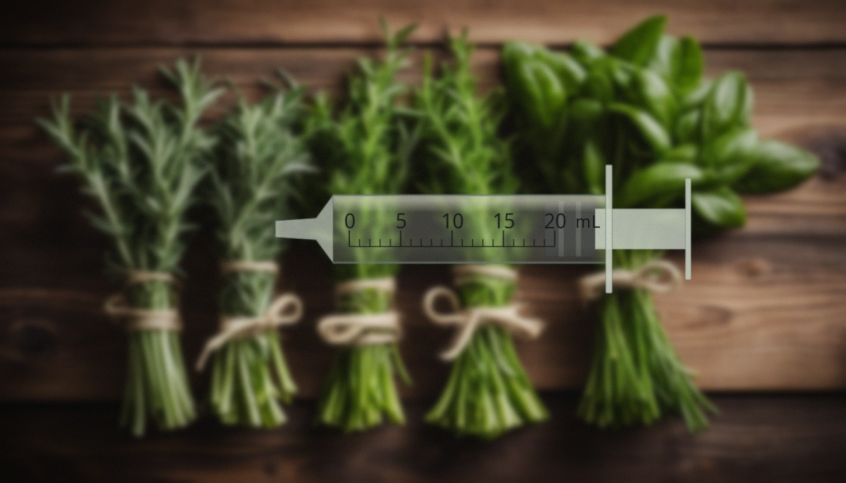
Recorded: 19 mL
